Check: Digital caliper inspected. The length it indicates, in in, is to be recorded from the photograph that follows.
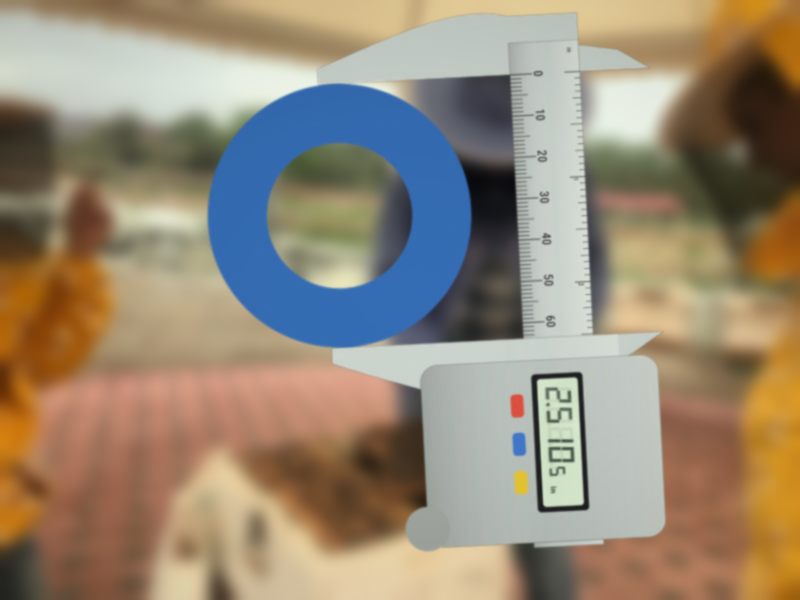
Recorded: 2.5105 in
